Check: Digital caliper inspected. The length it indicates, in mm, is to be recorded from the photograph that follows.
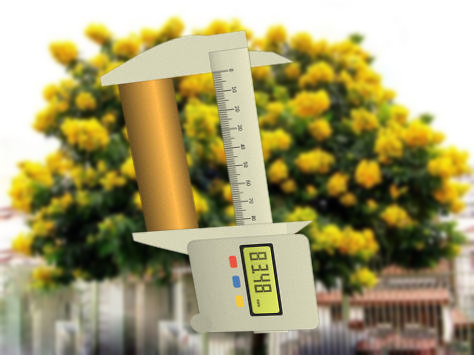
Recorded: 83.48 mm
